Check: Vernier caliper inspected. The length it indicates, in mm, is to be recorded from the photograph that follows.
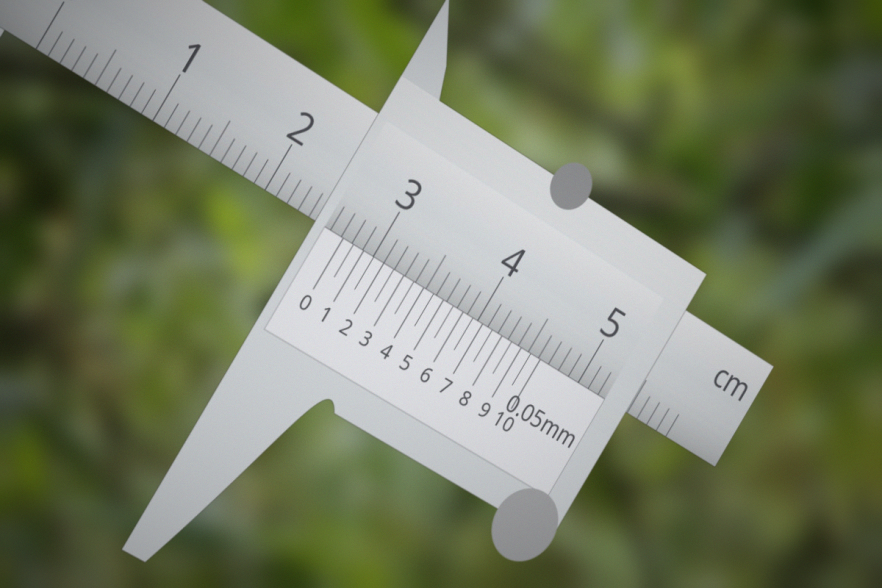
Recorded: 27.2 mm
